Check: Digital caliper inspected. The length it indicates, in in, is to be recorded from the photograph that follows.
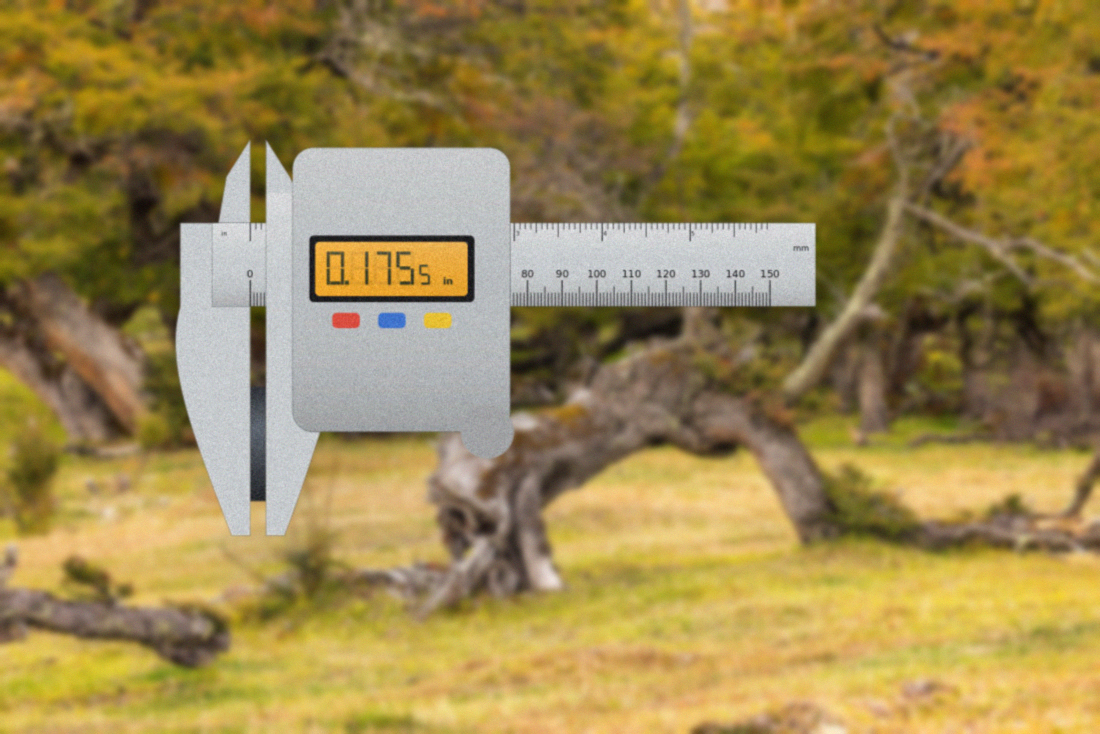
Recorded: 0.1755 in
